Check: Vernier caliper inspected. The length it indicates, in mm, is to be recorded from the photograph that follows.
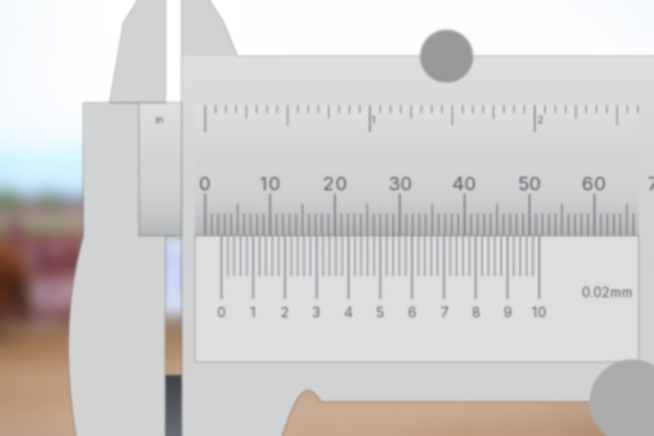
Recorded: 2.5 mm
